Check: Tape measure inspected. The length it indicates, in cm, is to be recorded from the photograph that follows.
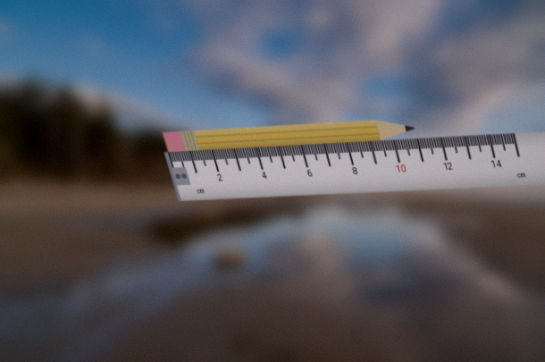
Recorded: 11 cm
